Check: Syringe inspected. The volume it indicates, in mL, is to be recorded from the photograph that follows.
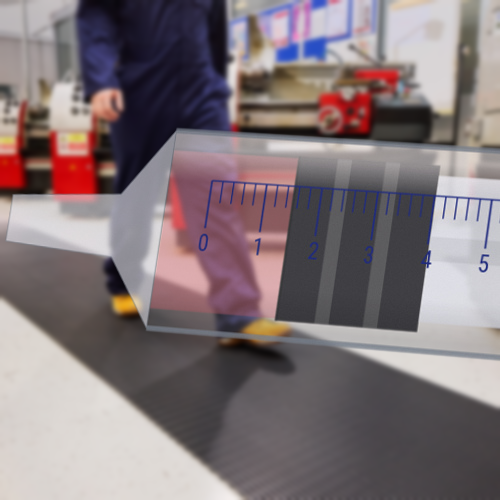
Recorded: 1.5 mL
